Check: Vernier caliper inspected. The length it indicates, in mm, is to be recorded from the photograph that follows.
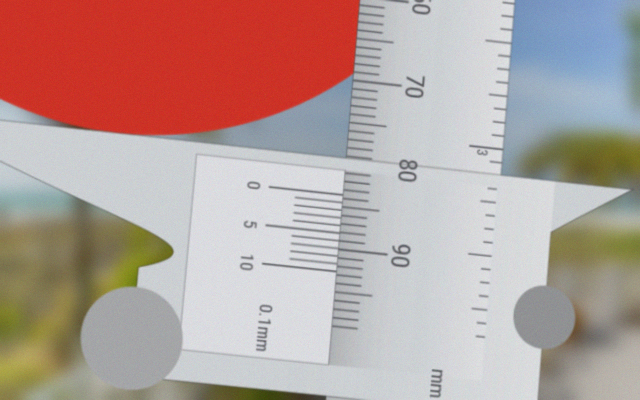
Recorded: 83.6 mm
